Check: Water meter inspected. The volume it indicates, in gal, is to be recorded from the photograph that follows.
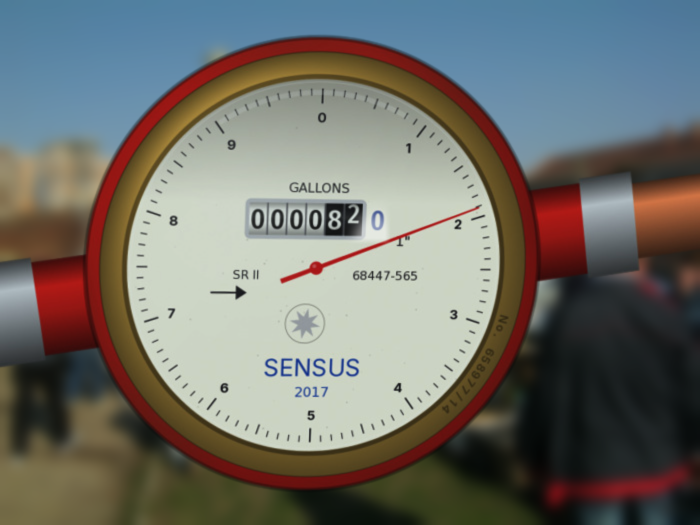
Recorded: 821.9 gal
